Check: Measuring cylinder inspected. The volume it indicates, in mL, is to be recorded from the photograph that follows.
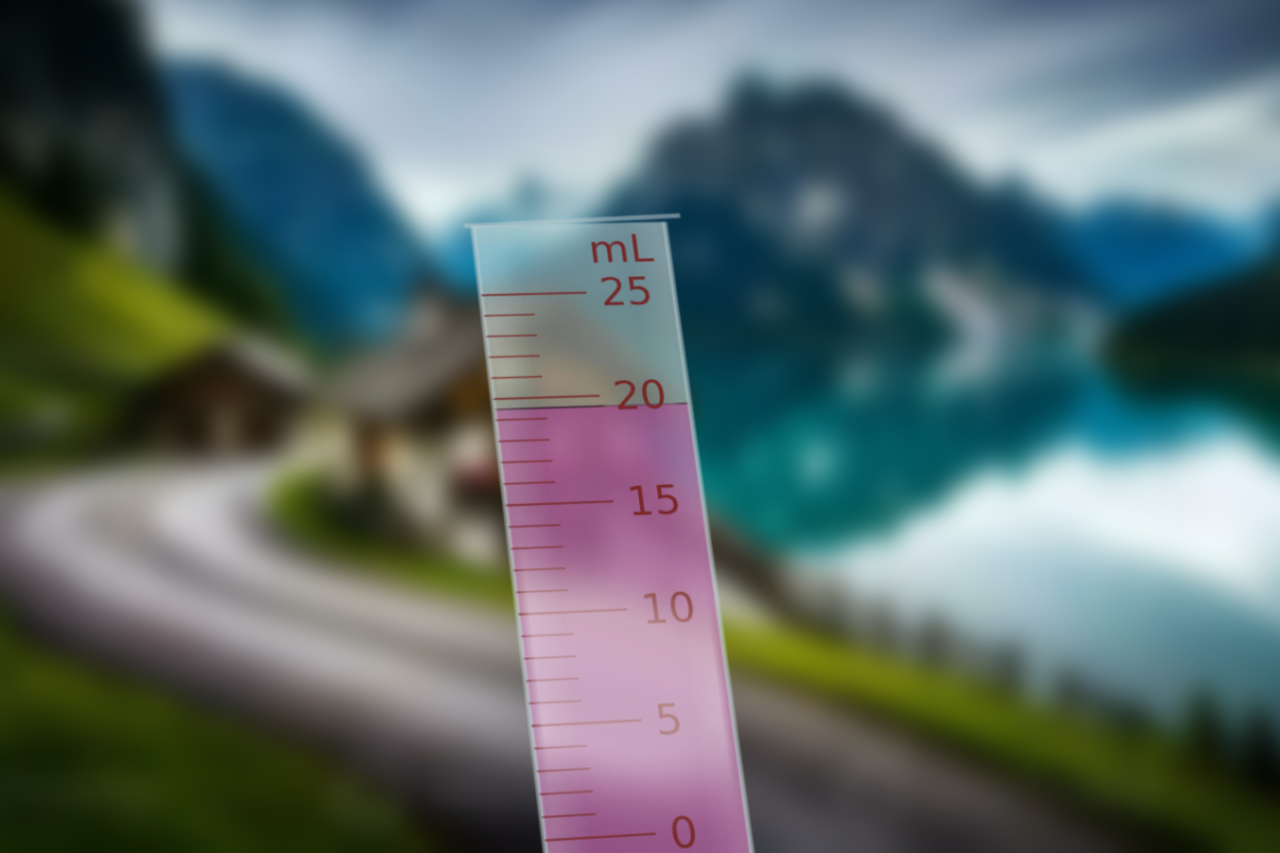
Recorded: 19.5 mL
